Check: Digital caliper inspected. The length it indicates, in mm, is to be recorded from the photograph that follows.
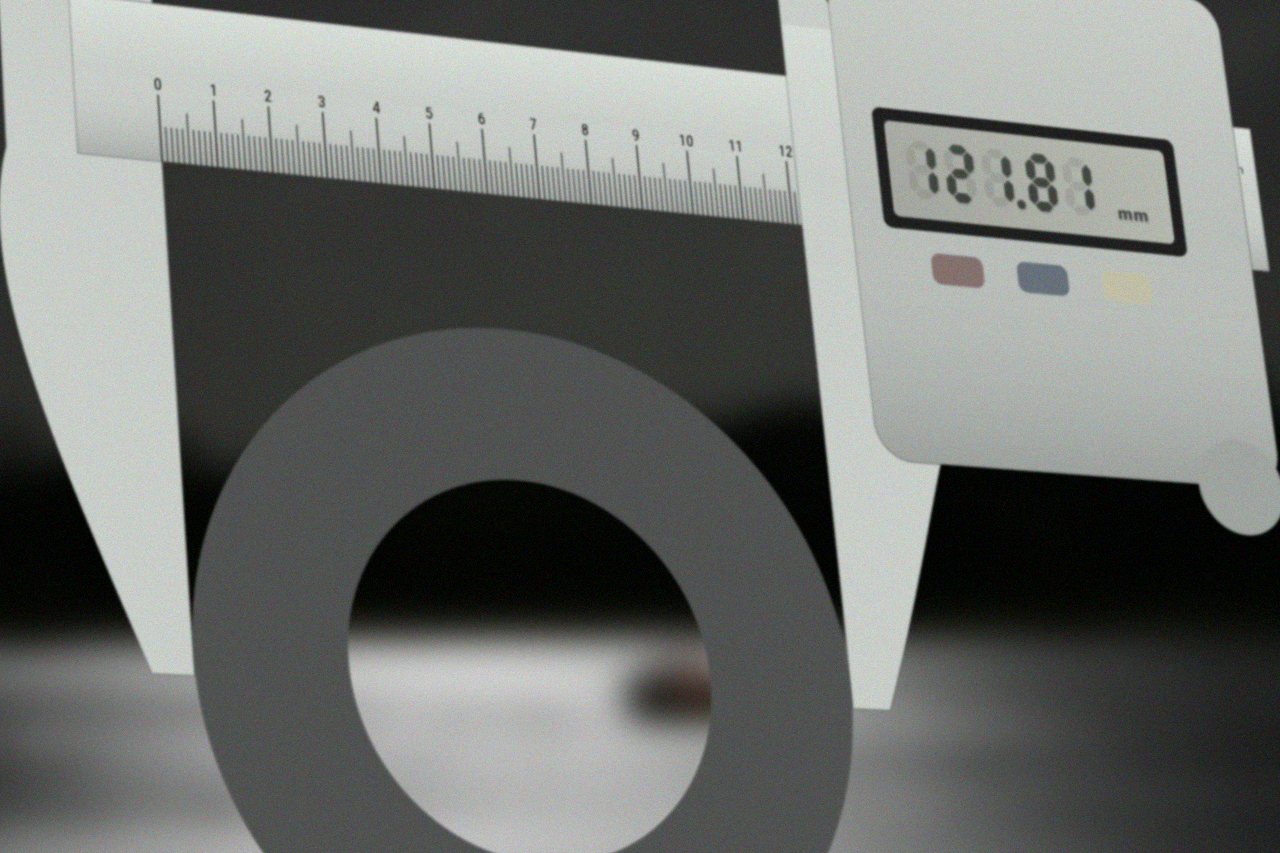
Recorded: 121.81 mm
